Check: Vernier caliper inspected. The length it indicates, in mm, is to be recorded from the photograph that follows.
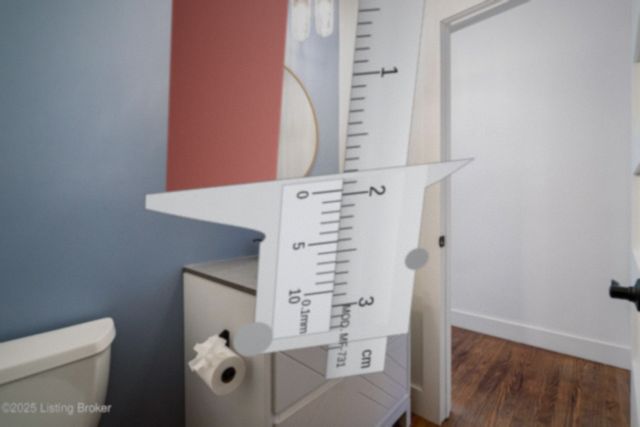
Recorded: 19.6 mm
